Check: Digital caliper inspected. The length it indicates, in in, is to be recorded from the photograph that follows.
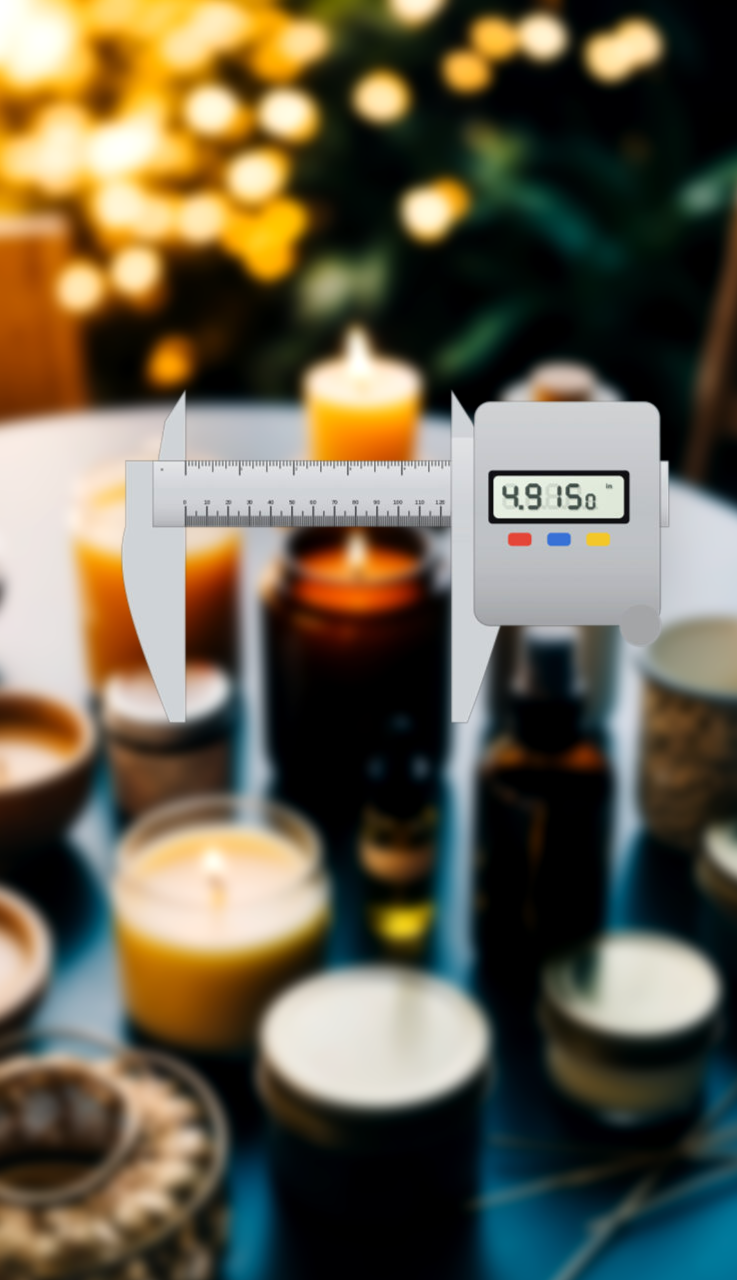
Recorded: 4.9150 in
